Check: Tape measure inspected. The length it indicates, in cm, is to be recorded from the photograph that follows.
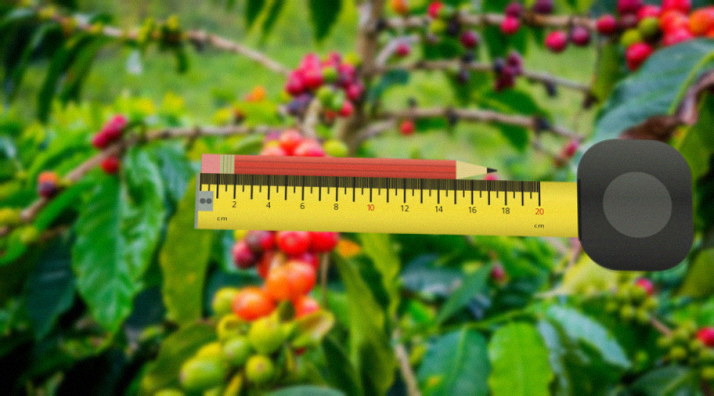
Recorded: 17.5 cm
